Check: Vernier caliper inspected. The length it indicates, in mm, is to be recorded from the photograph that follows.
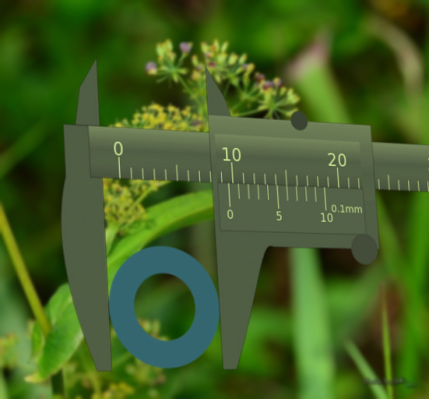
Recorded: 9.6 mm
